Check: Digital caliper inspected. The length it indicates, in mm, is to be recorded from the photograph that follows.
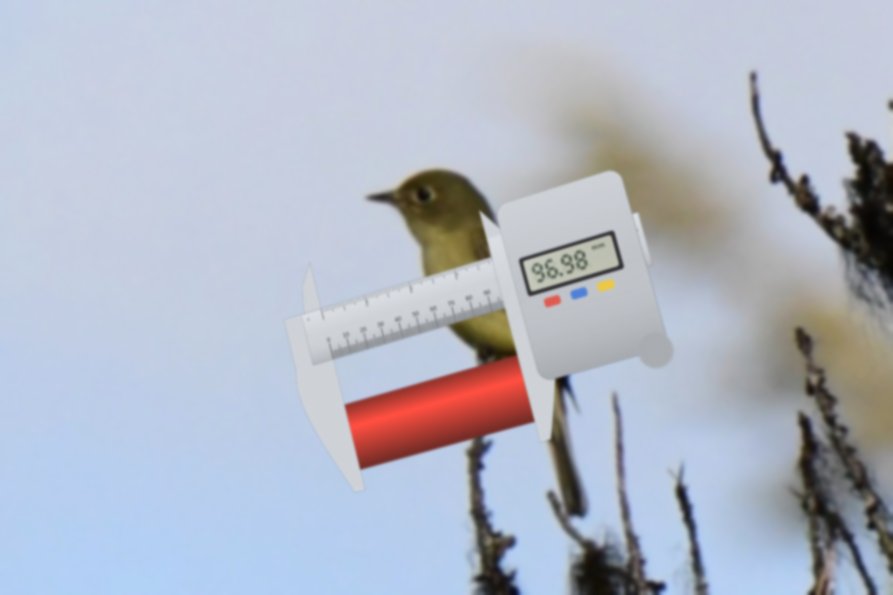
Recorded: 96.98 mm
